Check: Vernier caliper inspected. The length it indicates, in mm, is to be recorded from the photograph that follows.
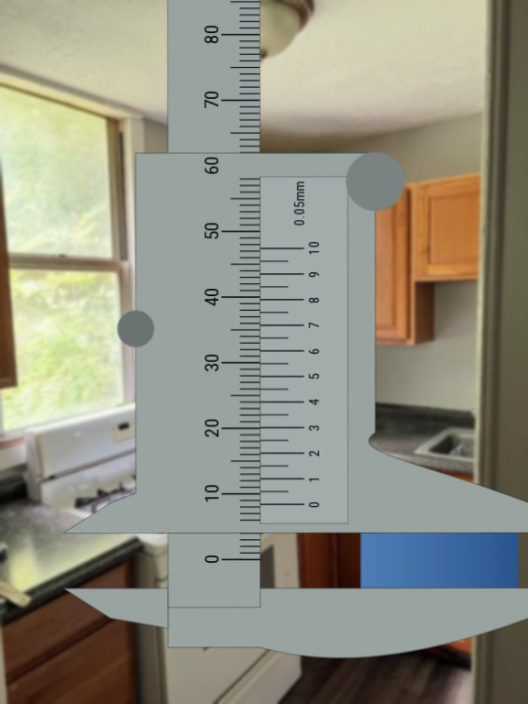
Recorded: 8.4 mm
